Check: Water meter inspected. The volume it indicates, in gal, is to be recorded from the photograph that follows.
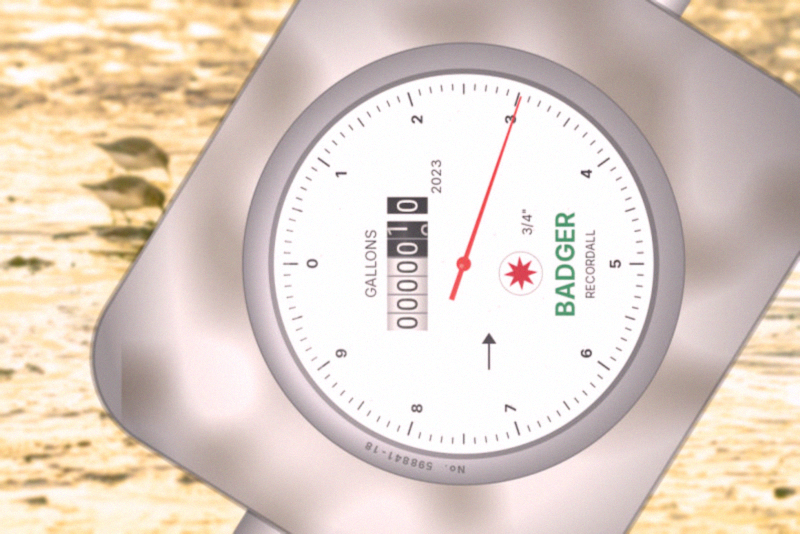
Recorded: 13.0 gal
